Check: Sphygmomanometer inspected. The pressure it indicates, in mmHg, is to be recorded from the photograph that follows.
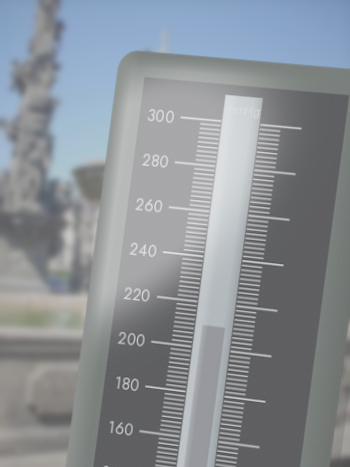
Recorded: 210 mmHg
